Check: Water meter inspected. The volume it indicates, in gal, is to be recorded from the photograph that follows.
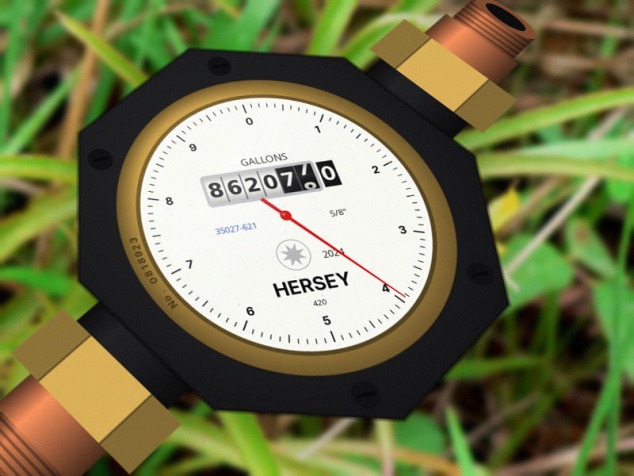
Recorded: 8620773.9 gal
